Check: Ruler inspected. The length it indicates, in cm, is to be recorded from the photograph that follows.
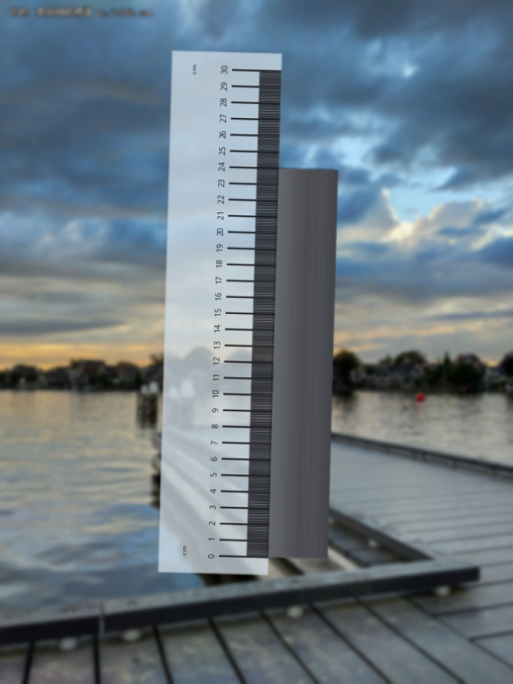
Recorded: 24 cm
